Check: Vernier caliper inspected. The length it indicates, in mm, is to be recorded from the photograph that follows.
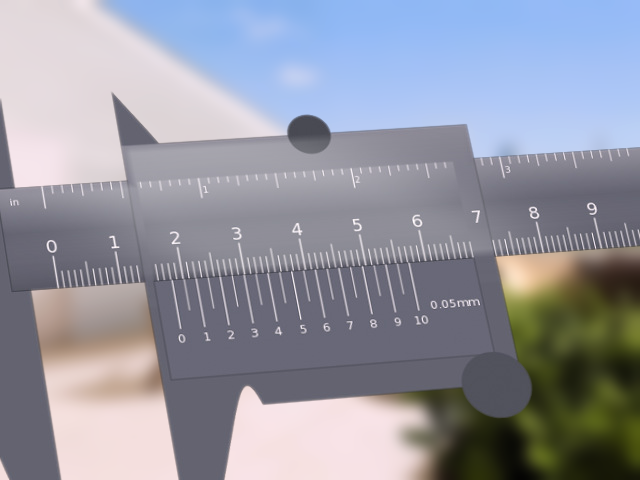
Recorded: 18.2 mm
